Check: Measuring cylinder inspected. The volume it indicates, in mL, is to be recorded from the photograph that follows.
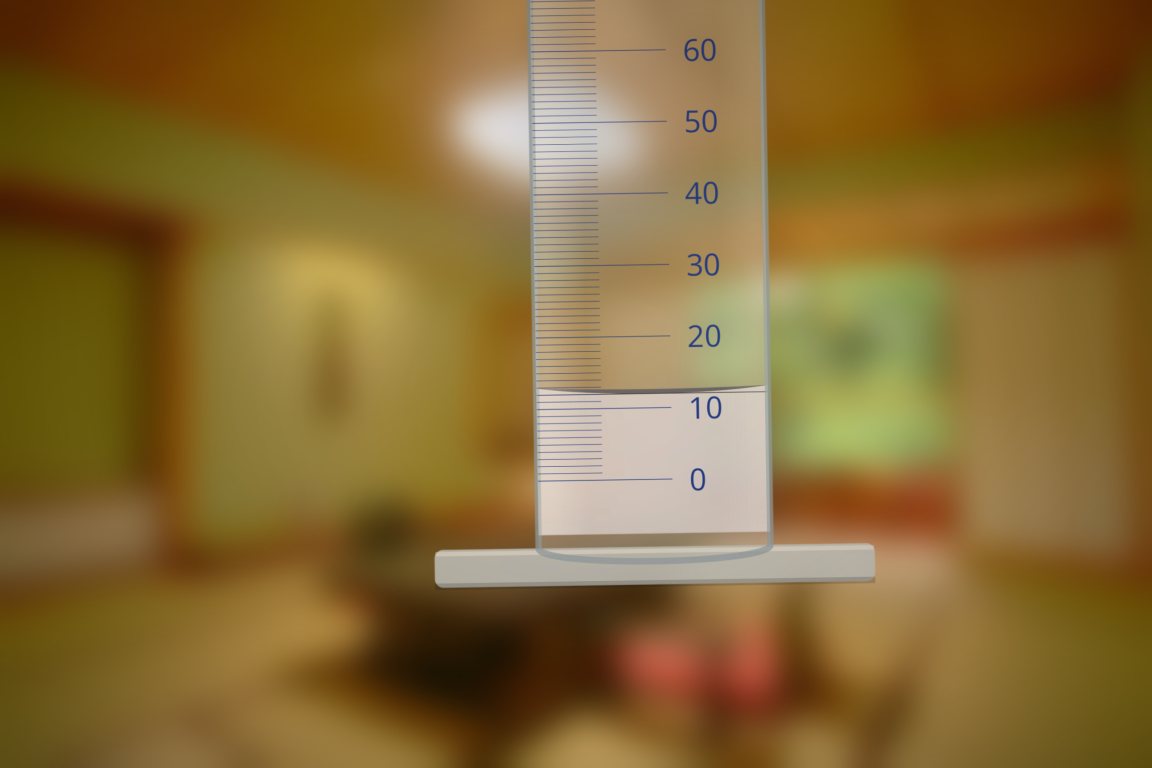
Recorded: 12 mL
